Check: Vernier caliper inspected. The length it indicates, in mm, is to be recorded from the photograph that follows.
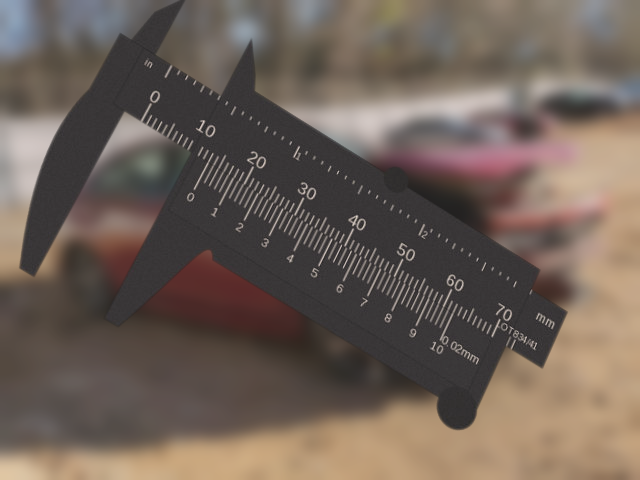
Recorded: 13.0 mm
